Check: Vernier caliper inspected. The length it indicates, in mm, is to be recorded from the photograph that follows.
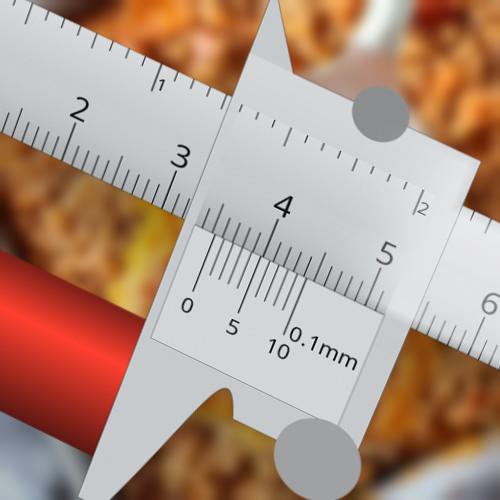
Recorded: 35.3 mm
